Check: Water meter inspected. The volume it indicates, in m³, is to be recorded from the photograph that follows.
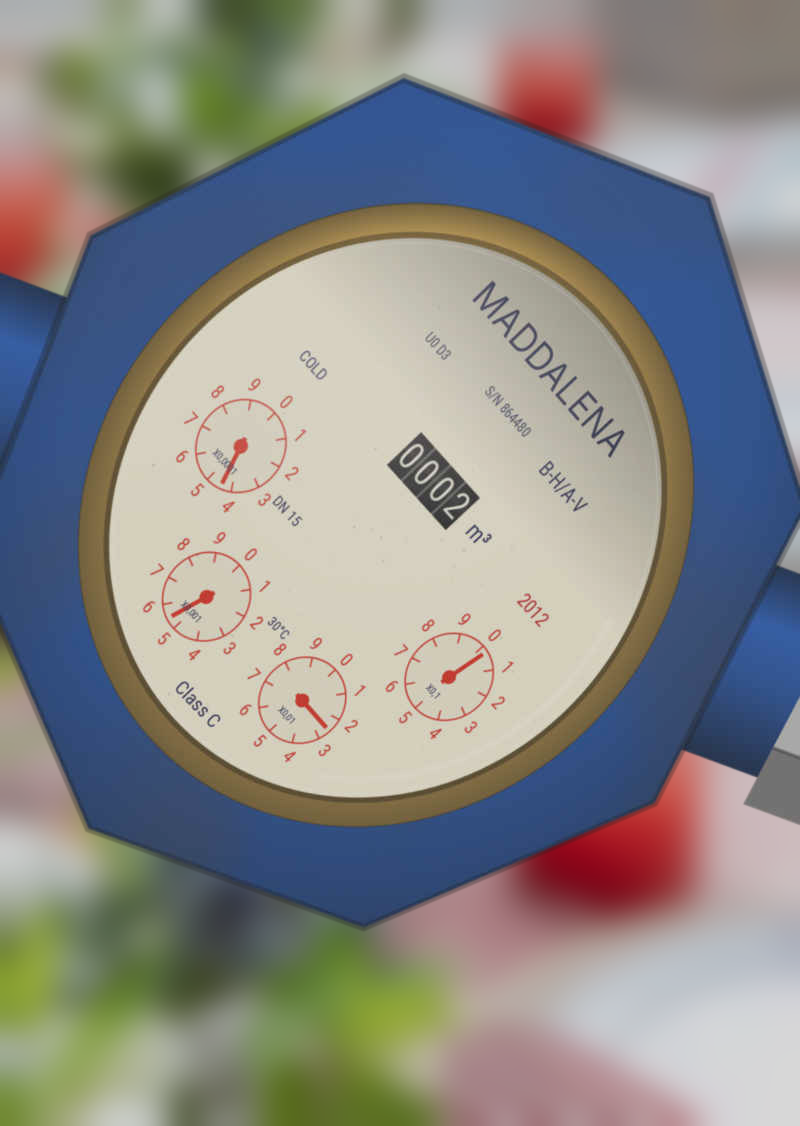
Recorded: 2.0254 m³
